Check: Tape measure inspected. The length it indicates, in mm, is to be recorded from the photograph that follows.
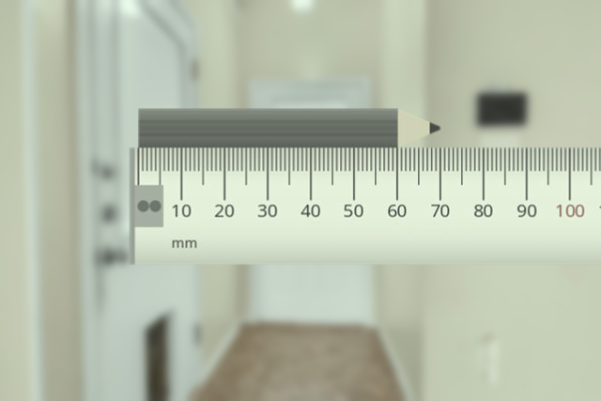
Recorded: 70 mm
